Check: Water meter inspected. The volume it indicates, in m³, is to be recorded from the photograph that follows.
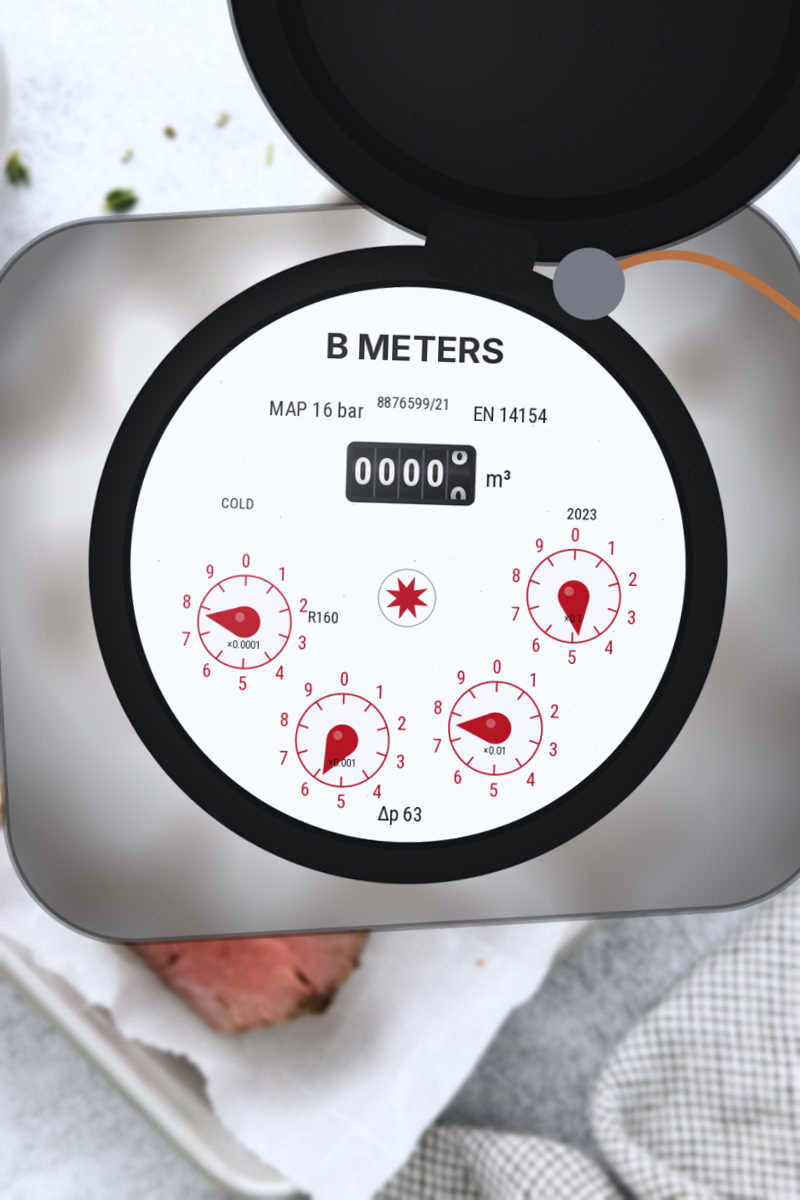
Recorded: 8.4757 m³
